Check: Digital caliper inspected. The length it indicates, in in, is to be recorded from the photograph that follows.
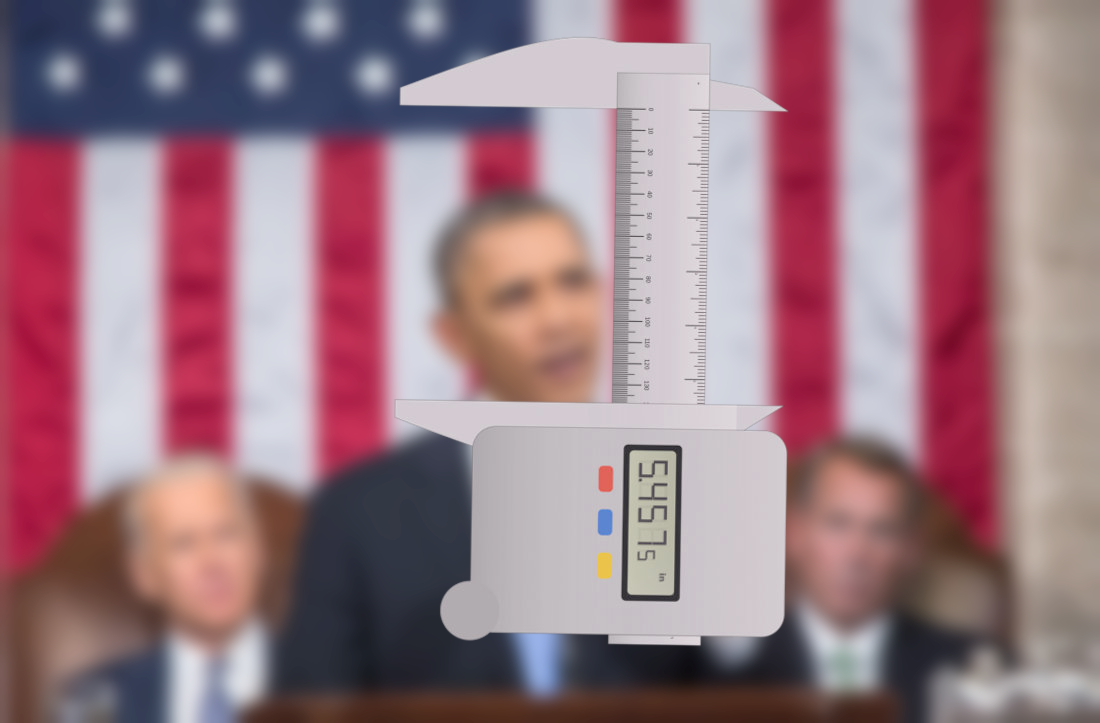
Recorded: 5.4575 in
